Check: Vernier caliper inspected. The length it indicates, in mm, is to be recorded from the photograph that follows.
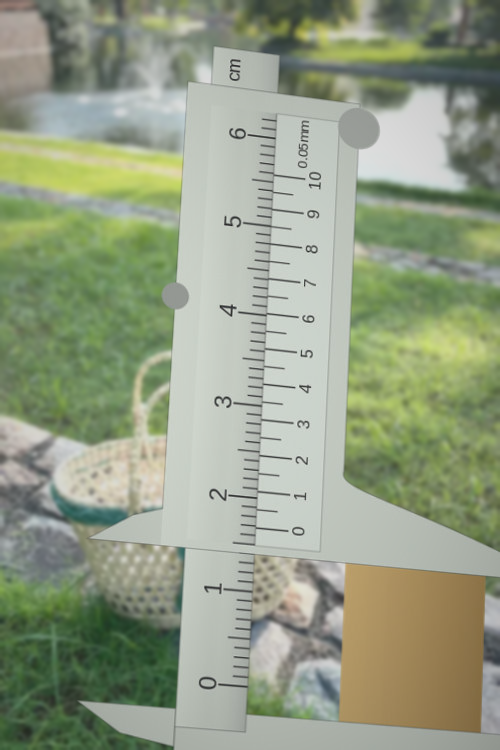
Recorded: 16.8 mm
